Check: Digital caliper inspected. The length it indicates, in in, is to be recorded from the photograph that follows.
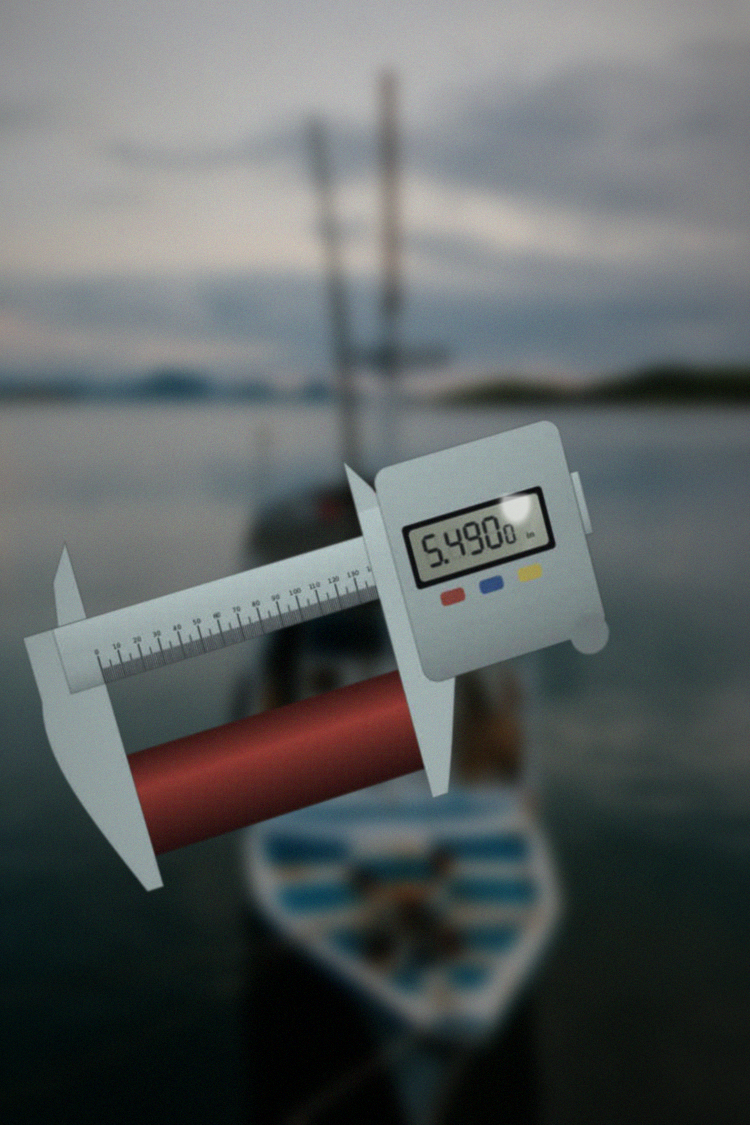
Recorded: 5.4900 in
